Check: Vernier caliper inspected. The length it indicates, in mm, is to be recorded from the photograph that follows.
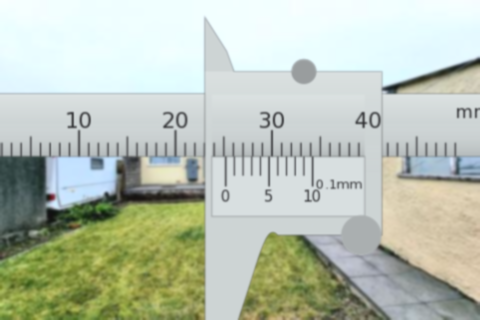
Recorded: 25.2 mm
